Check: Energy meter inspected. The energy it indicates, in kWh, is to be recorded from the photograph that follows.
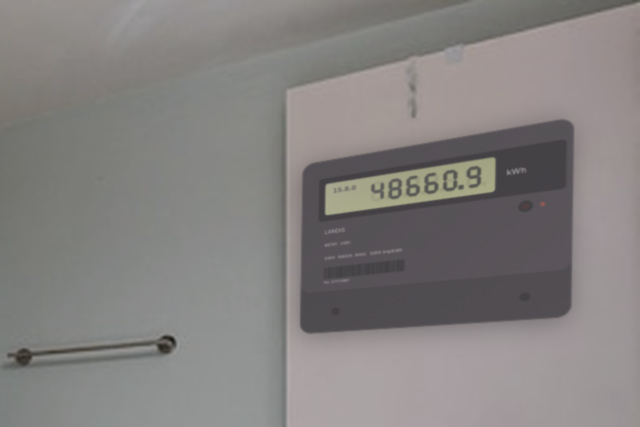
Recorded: 48660.9 kWh
